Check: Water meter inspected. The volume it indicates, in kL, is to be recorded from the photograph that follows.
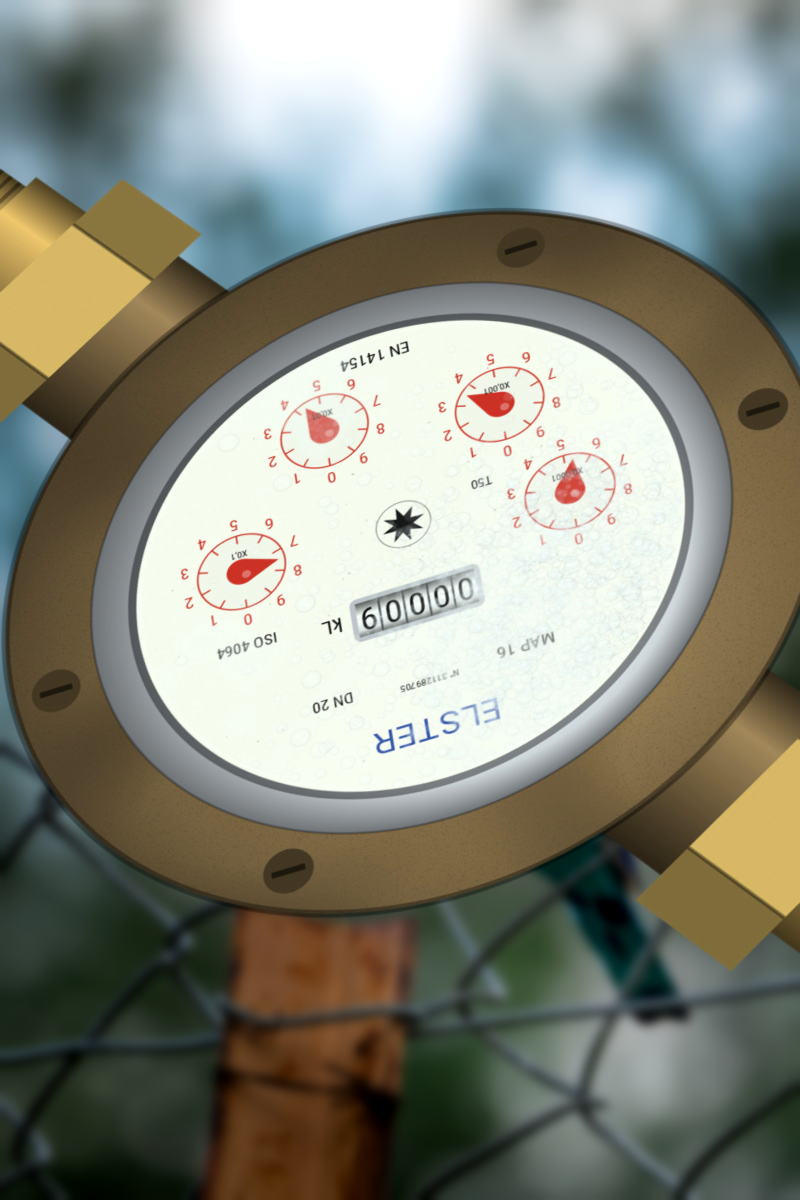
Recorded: 9.7435 kL
